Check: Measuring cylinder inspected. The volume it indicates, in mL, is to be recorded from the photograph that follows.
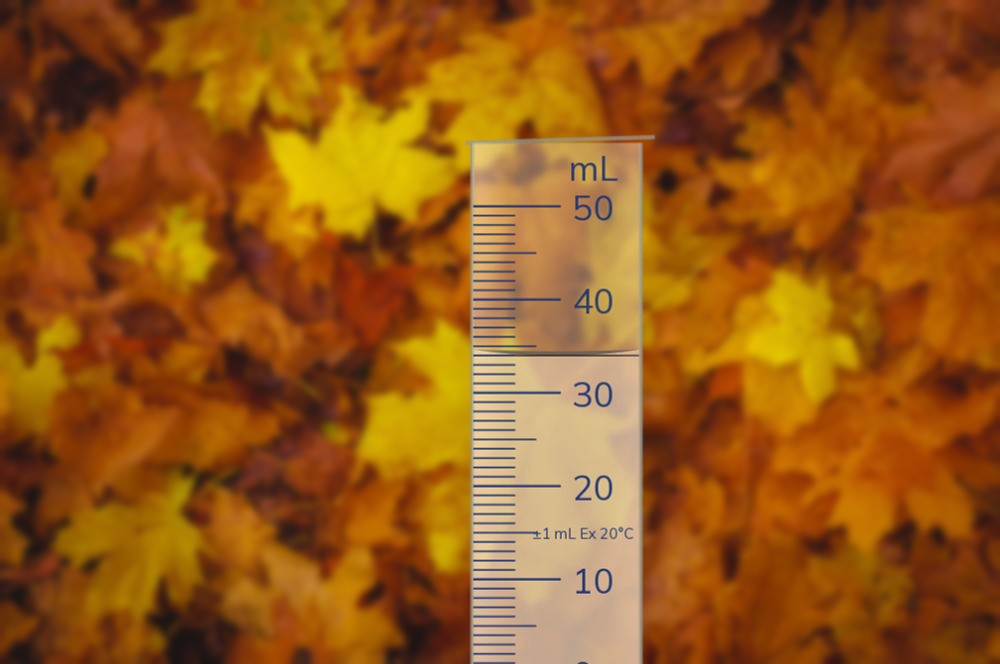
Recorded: 34 mL
